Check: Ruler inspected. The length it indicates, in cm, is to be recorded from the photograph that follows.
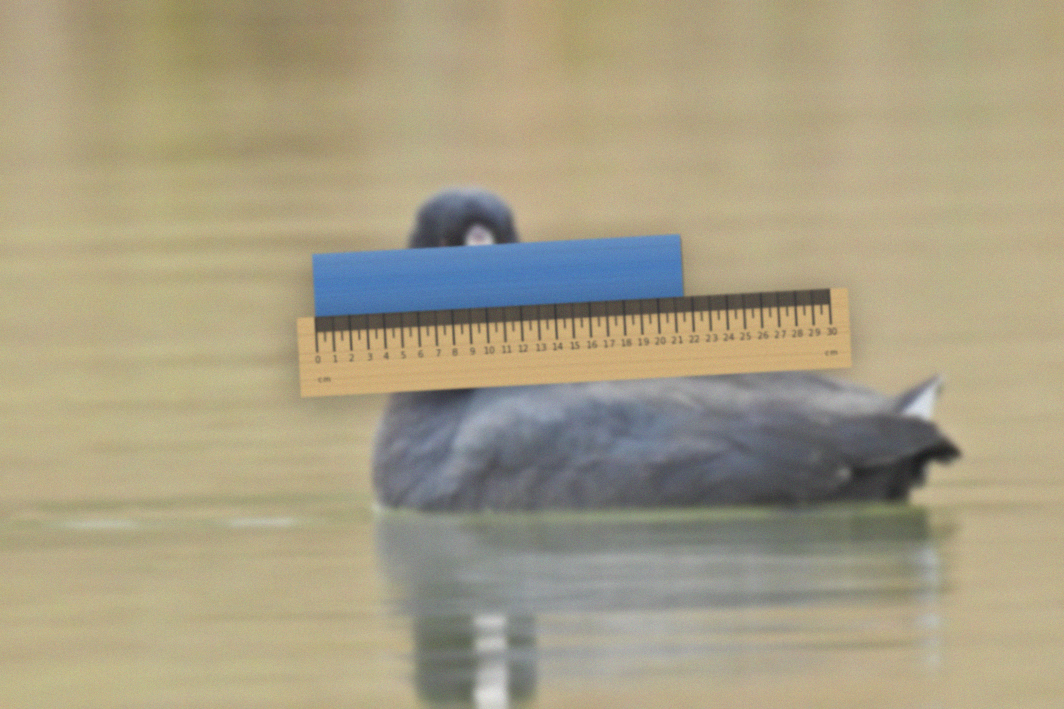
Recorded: 21.5 cm
